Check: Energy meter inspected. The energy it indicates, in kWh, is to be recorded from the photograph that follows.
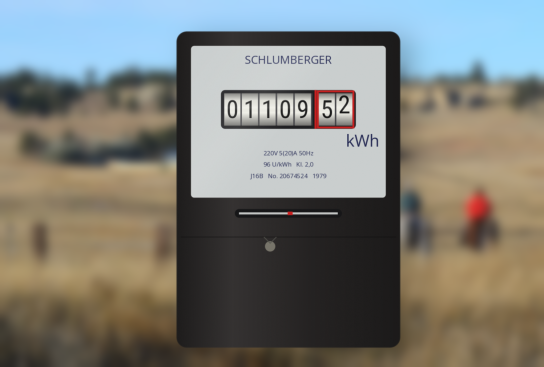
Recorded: 1109.52 kWh
